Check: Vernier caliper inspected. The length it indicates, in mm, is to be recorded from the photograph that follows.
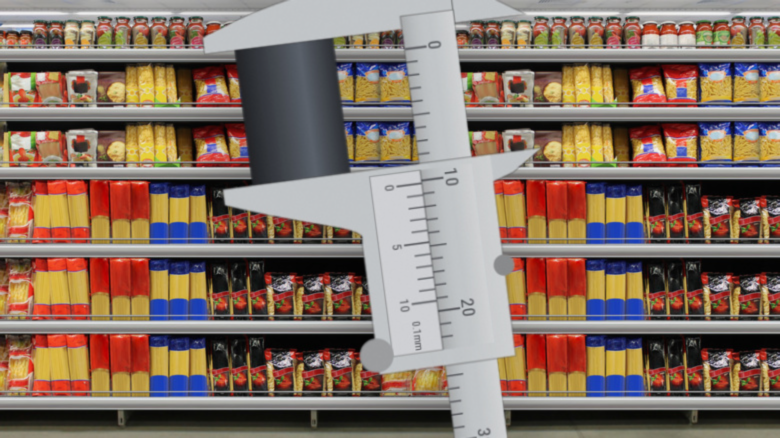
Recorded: 10.2 mm
